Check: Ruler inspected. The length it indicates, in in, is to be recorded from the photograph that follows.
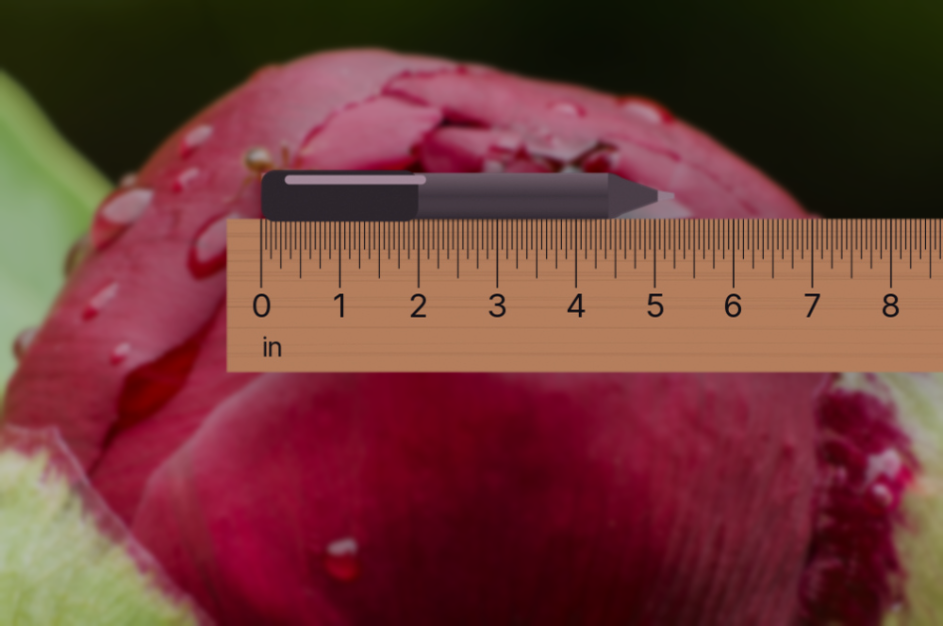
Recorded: 5.25 in
